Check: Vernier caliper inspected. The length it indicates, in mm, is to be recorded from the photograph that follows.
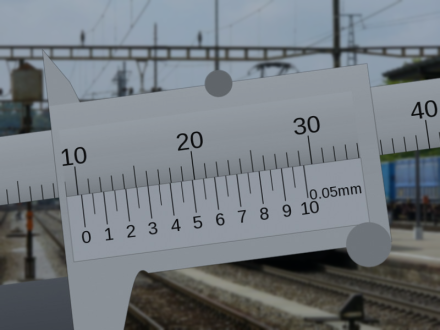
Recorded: 10.3 mm
